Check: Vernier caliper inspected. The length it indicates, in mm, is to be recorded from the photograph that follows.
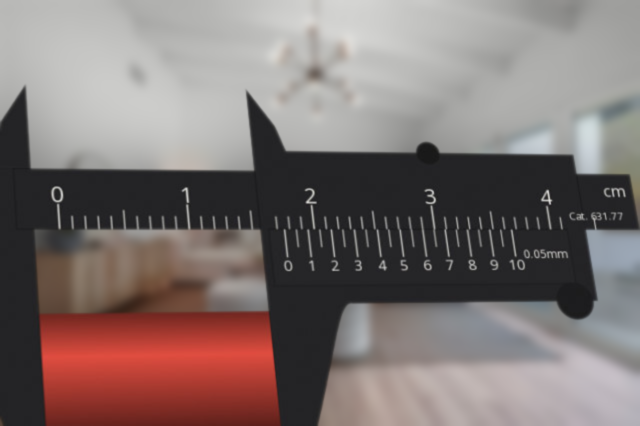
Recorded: 17.6 mm
